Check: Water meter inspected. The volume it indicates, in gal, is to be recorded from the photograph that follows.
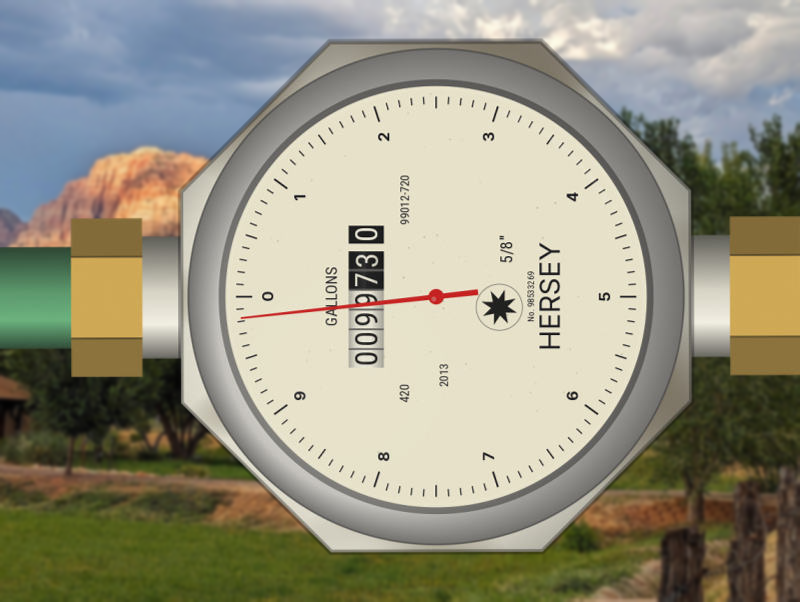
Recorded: 99729.8 gal
